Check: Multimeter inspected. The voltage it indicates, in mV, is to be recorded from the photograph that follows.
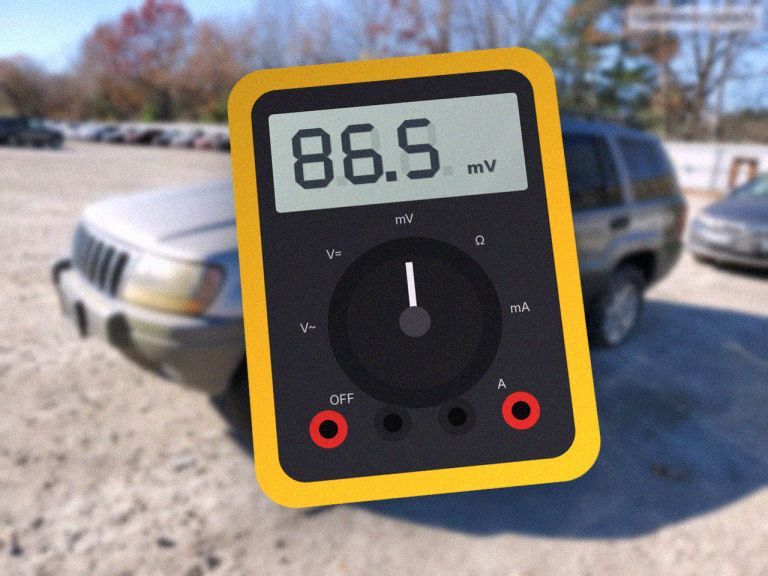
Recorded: 86.5 mV
